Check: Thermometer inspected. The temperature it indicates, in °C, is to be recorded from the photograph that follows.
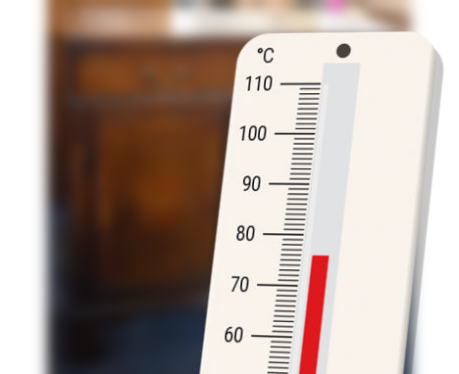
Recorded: 76 °C
